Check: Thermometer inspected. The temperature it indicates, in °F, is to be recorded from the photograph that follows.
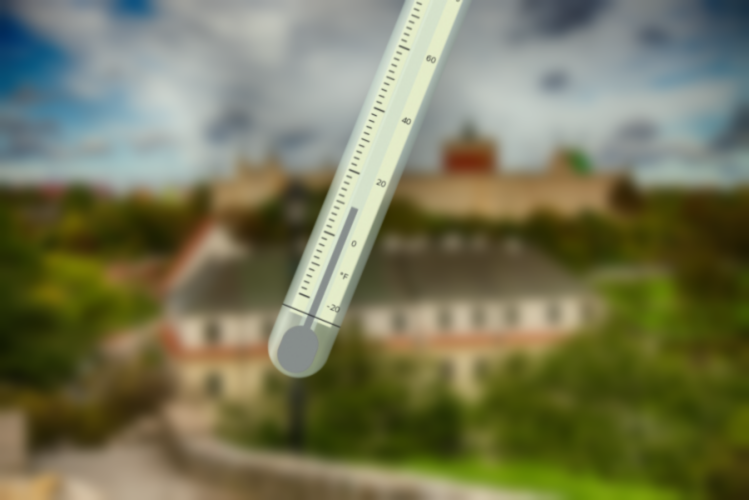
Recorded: 10 °F
